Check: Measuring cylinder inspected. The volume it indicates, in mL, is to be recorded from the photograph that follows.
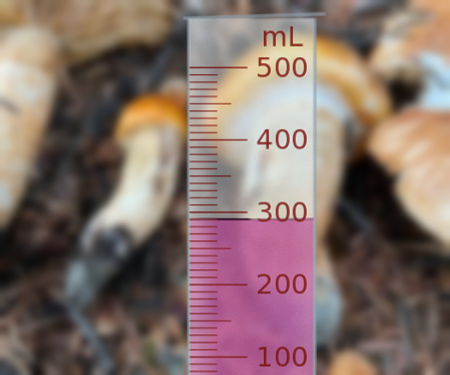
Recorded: 290 mL
